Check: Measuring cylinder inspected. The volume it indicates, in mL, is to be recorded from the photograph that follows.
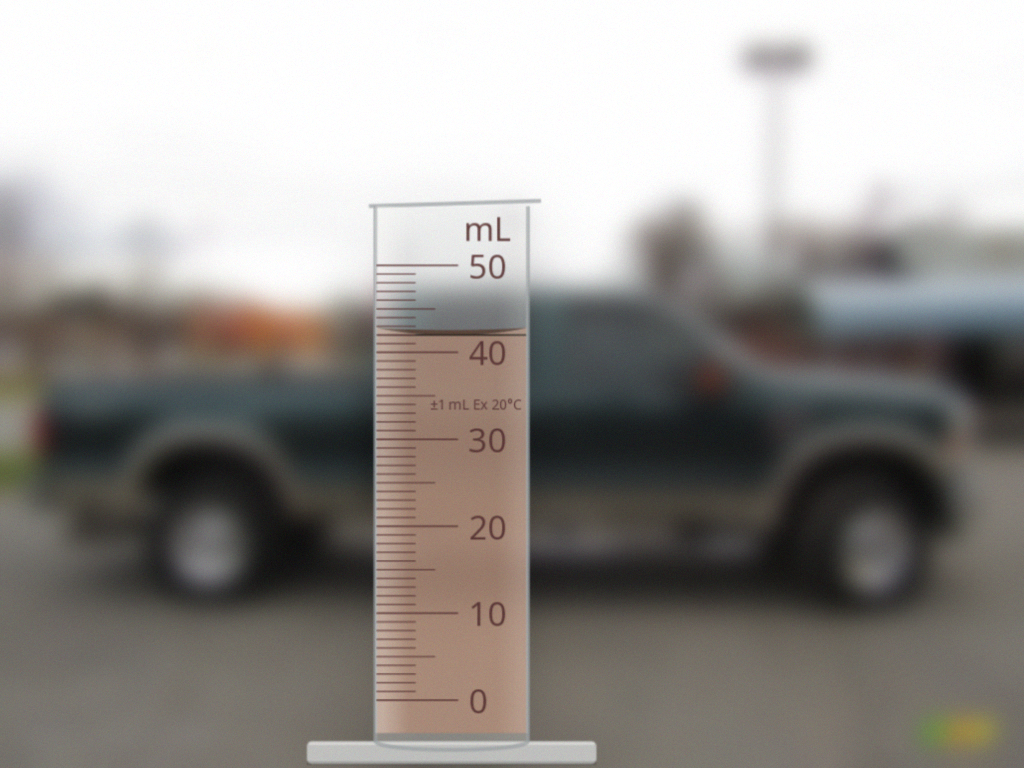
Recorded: 42 mL
